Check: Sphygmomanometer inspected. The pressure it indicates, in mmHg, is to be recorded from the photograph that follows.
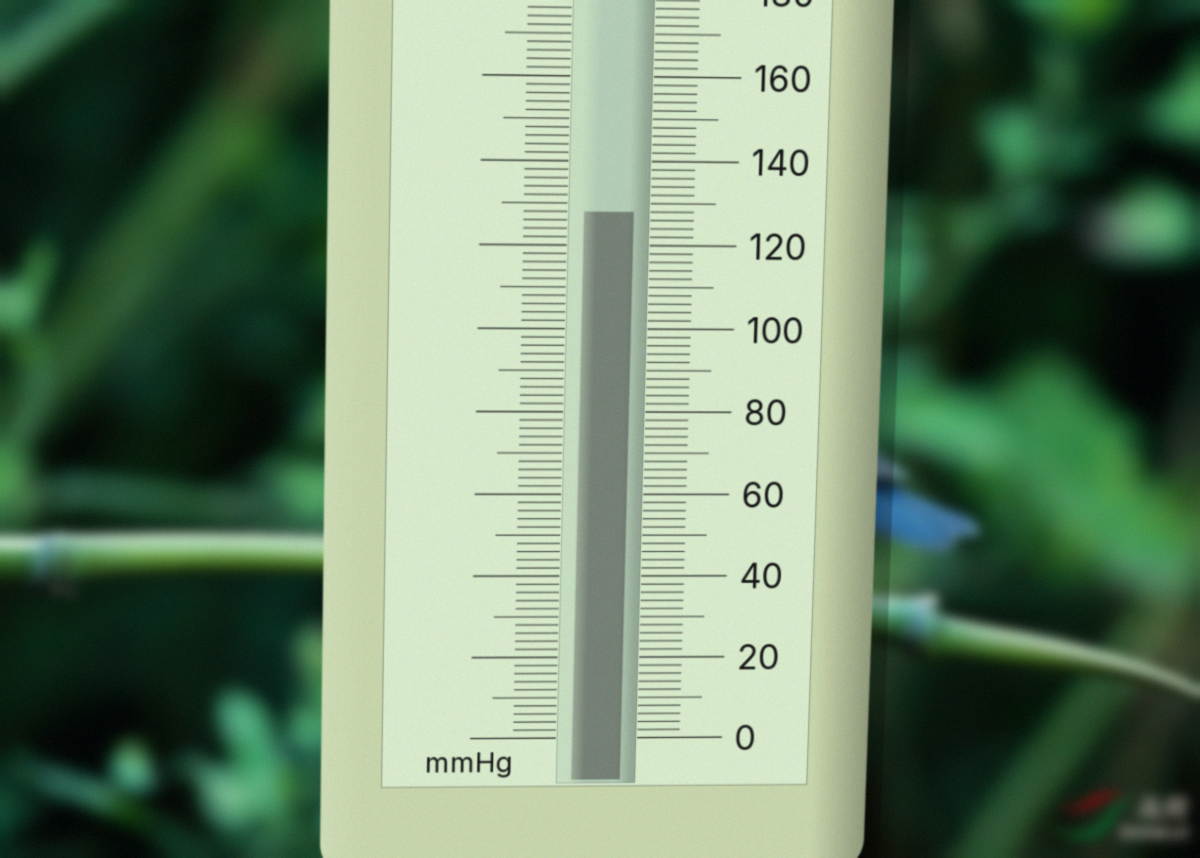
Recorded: 128 mmHg
